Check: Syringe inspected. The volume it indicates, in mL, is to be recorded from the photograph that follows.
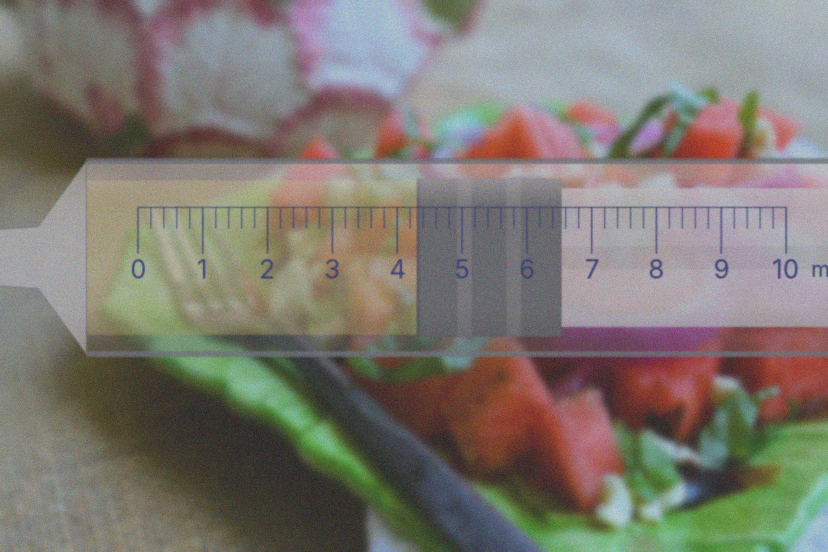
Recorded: 4.3 mL
